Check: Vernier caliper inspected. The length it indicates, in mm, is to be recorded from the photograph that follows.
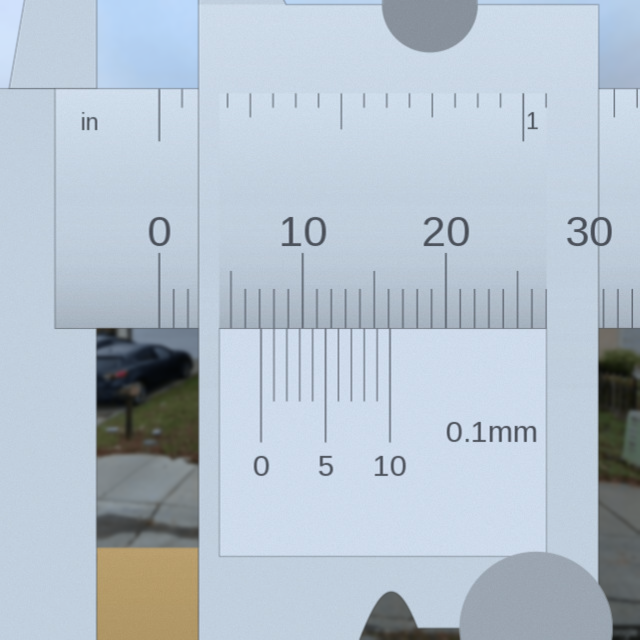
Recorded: 7.1 mm
